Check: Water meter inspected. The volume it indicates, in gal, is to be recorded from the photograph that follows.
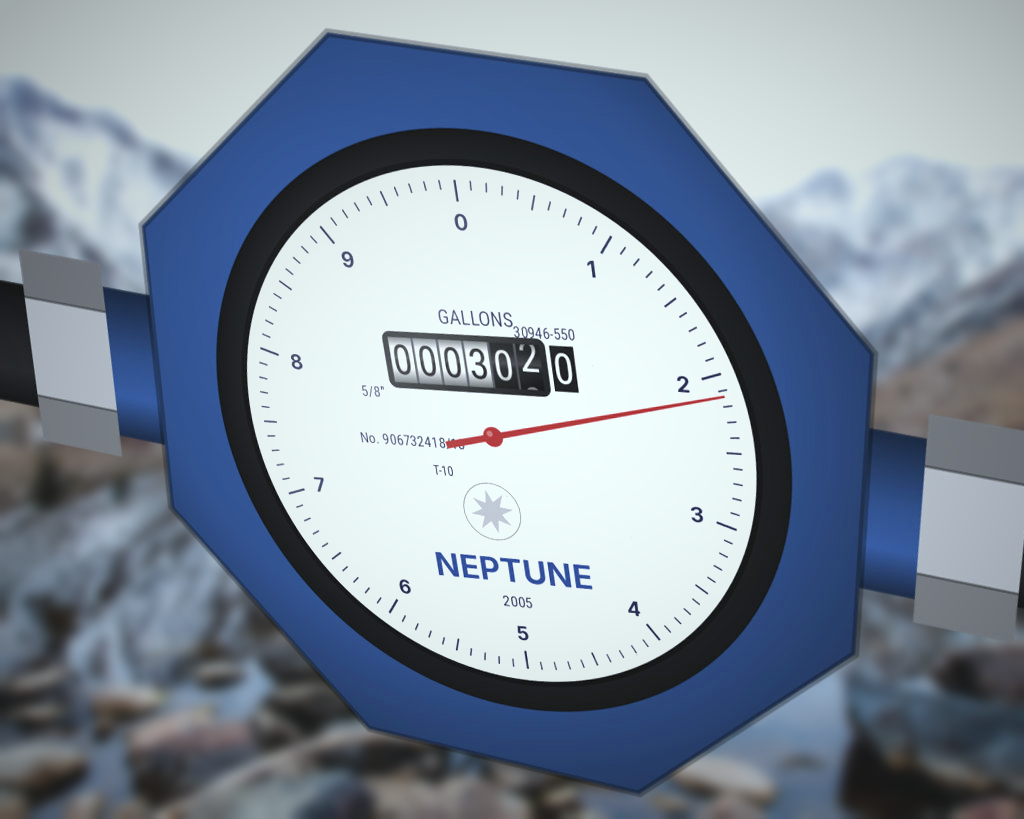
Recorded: 3022.1 gal
